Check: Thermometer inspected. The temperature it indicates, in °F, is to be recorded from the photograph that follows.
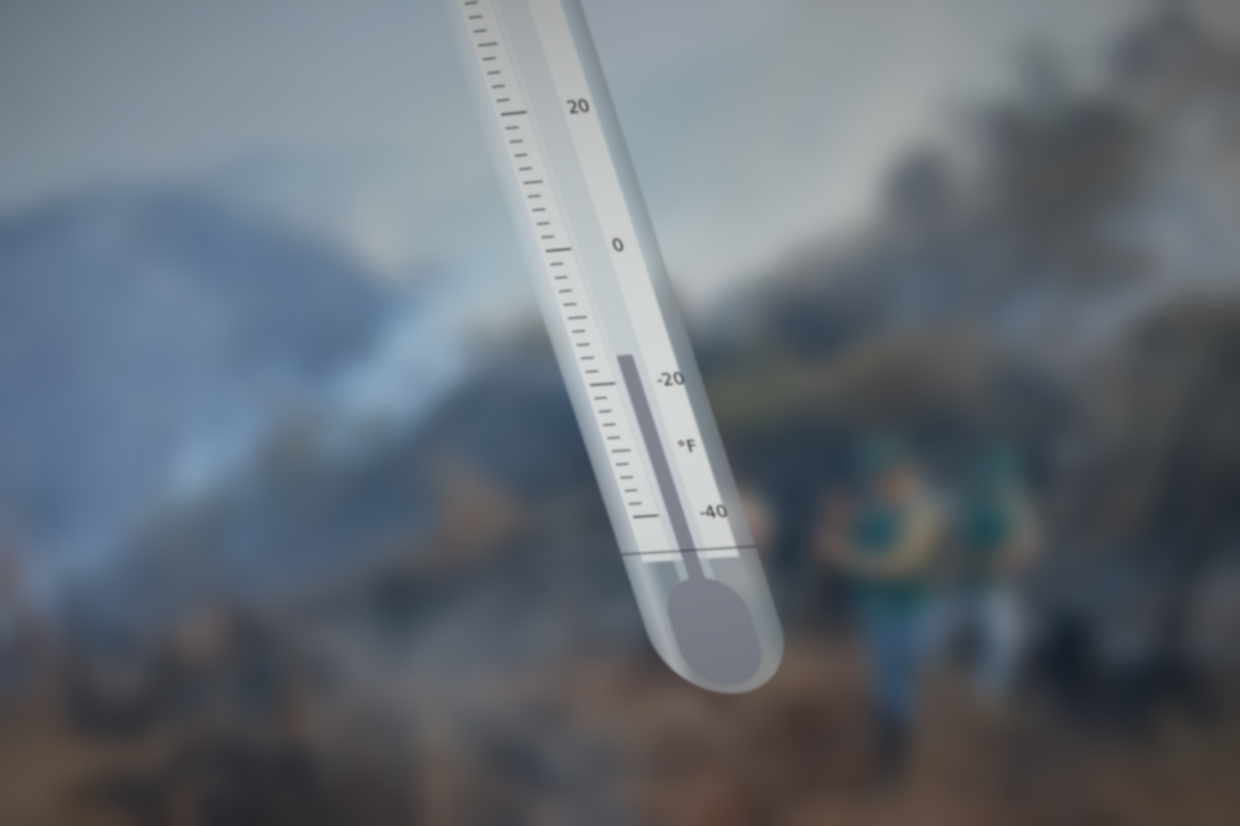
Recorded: -16 °F
